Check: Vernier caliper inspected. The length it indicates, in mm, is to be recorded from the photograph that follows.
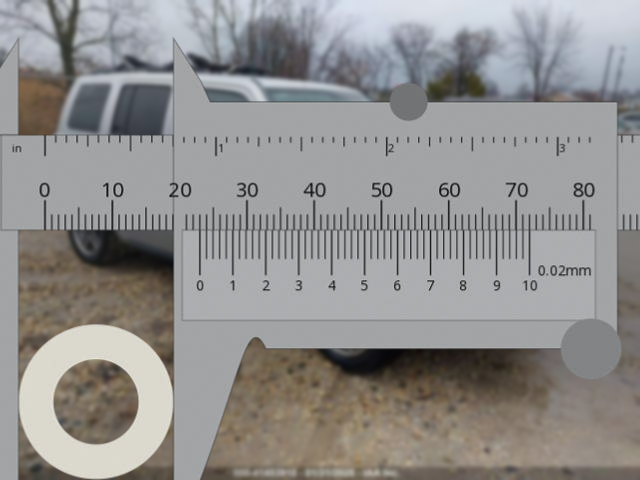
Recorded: 23.0 mm
